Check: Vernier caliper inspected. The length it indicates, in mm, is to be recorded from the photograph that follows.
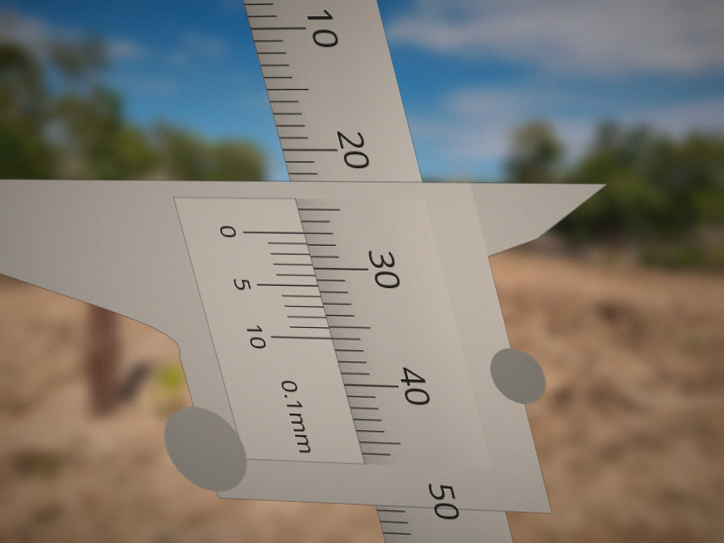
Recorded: 27.0 mm
